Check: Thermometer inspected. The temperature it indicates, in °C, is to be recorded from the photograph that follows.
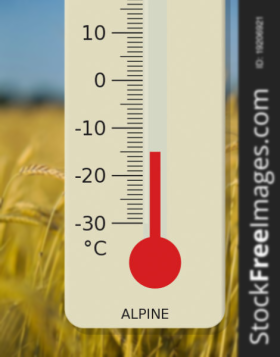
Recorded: -15 °C
